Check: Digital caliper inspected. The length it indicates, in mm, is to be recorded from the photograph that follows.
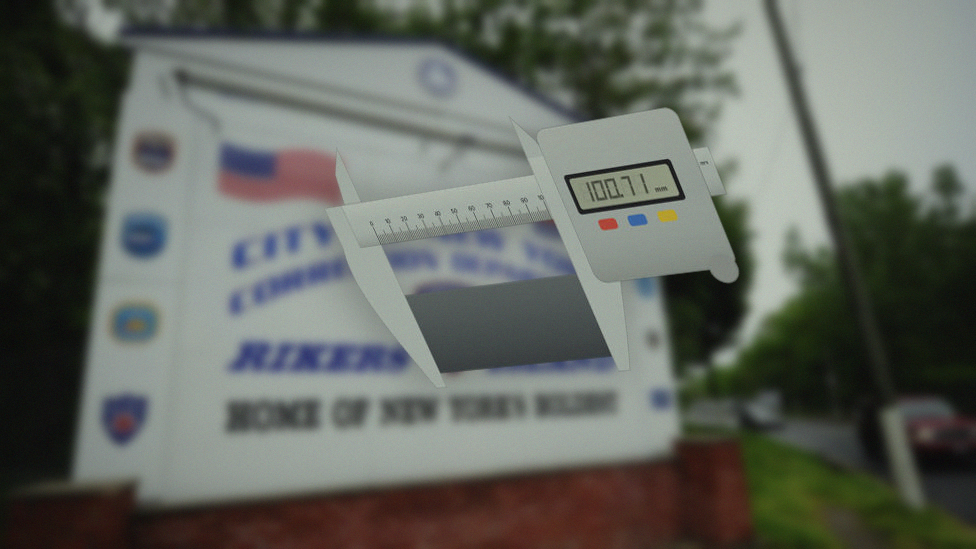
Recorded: 100.71 mm
